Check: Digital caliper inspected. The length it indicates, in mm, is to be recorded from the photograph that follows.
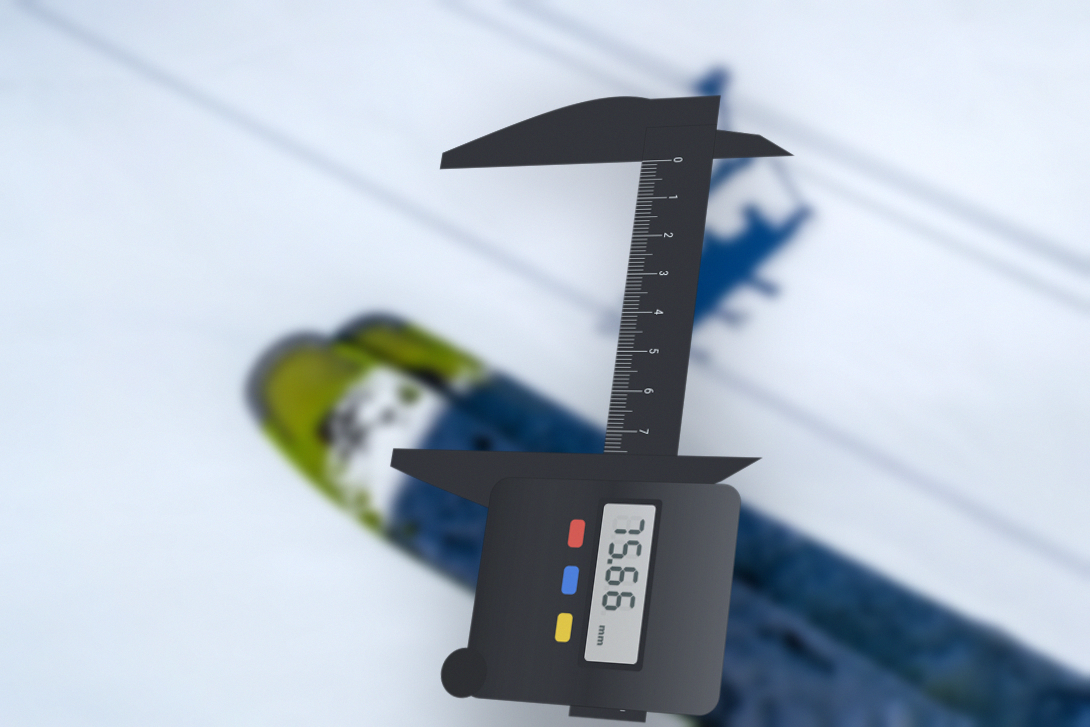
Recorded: 75.66 mm
